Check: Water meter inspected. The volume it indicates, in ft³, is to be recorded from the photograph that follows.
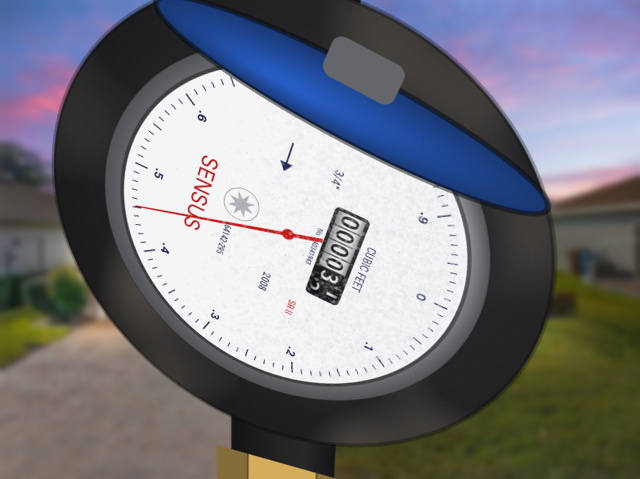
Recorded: 31.45 ft³
